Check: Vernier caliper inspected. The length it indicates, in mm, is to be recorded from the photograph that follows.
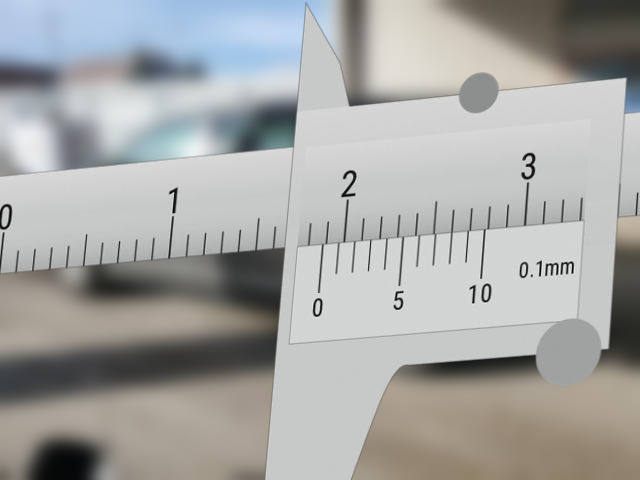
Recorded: 18.8 mm
